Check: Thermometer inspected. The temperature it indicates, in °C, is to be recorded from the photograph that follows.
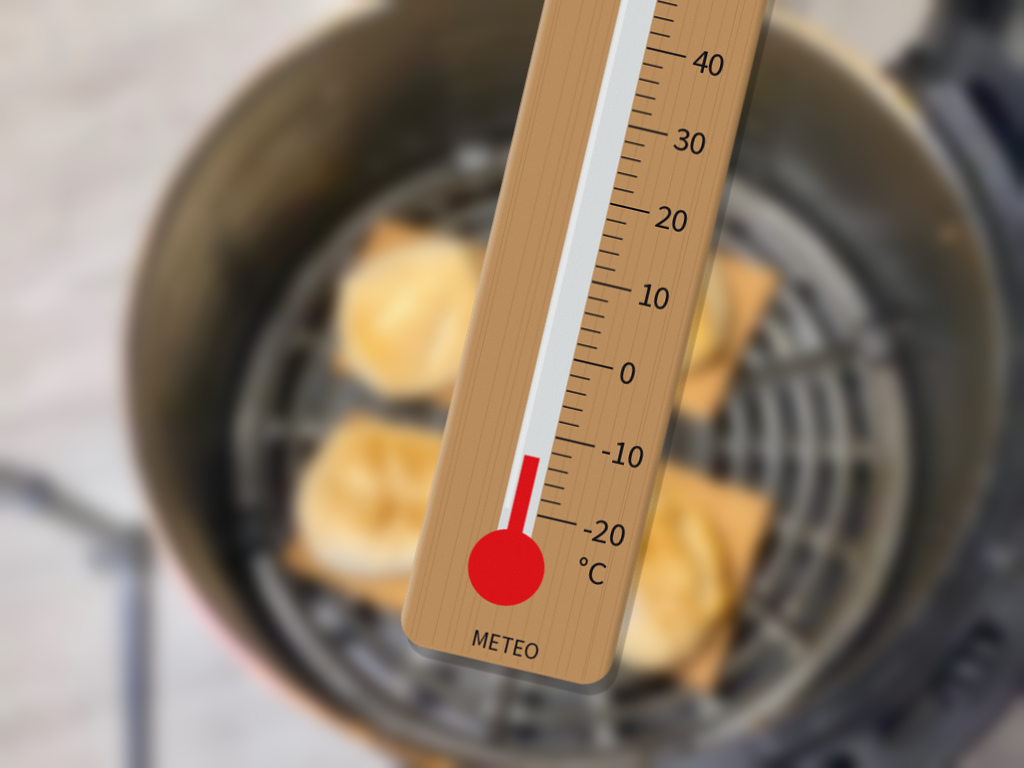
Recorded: -13 °C
